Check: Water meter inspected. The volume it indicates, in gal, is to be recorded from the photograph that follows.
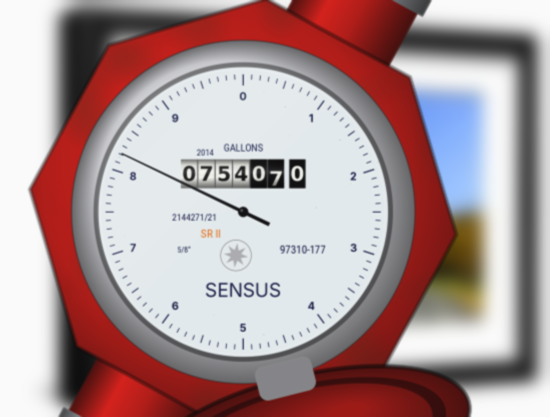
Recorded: 754068.2 gal
